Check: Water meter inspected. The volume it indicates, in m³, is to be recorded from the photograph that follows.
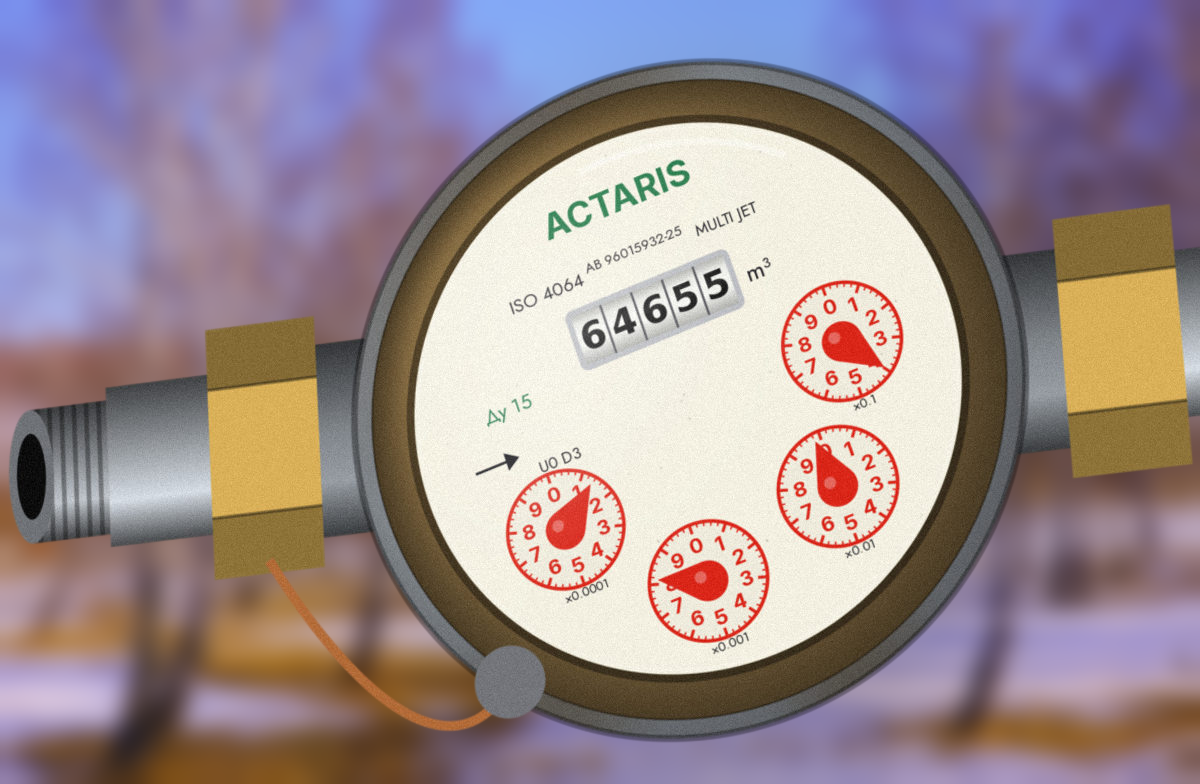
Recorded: 64655.3981 m³
